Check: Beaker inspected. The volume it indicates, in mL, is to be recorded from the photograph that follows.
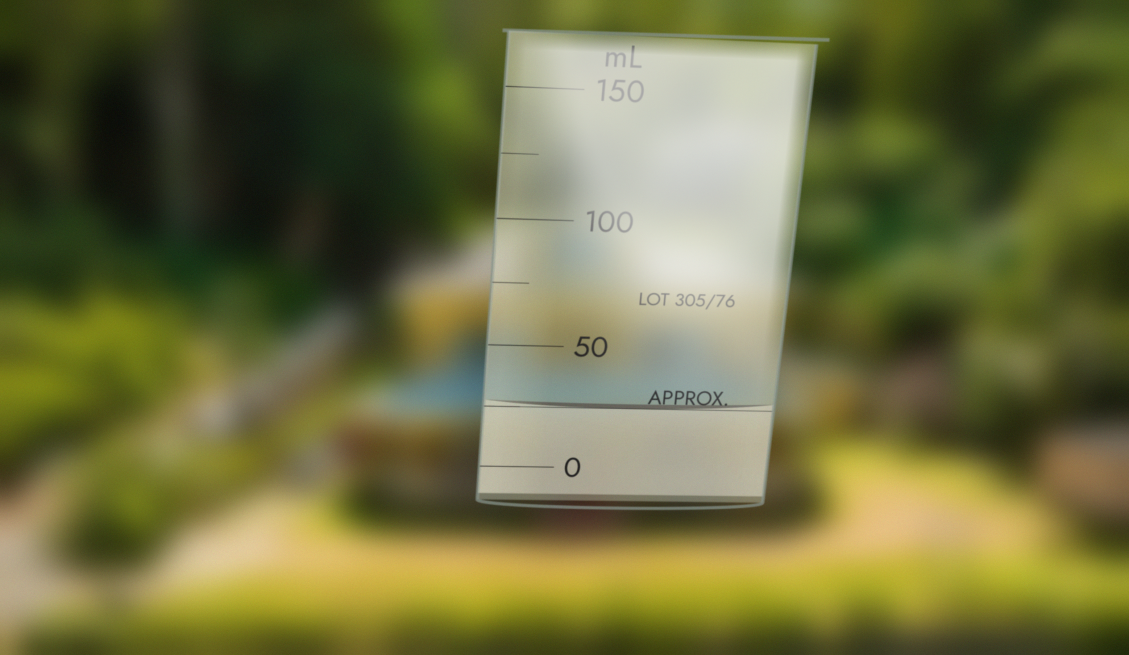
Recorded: 25 mL
